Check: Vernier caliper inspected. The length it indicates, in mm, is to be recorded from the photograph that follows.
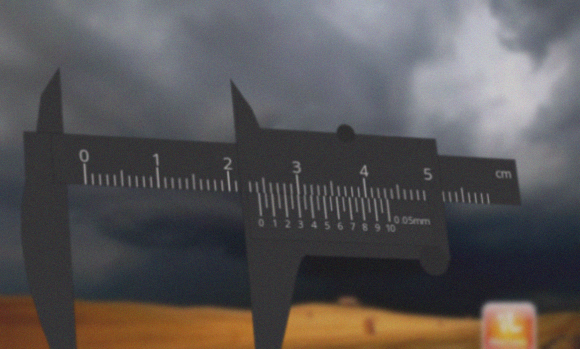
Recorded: 24.2 mm
